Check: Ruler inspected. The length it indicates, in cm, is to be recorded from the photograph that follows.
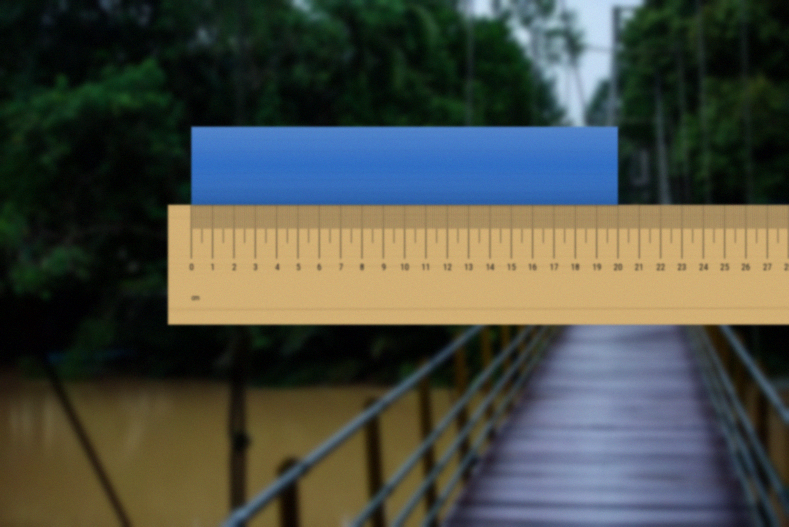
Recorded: 20 cm
